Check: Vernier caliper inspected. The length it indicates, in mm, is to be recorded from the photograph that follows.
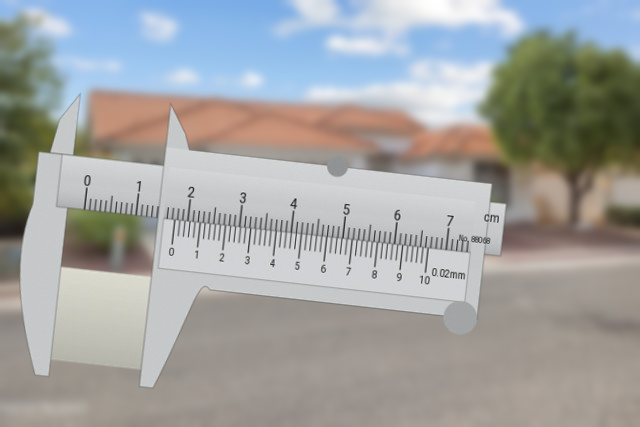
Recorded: 17.5 mm
